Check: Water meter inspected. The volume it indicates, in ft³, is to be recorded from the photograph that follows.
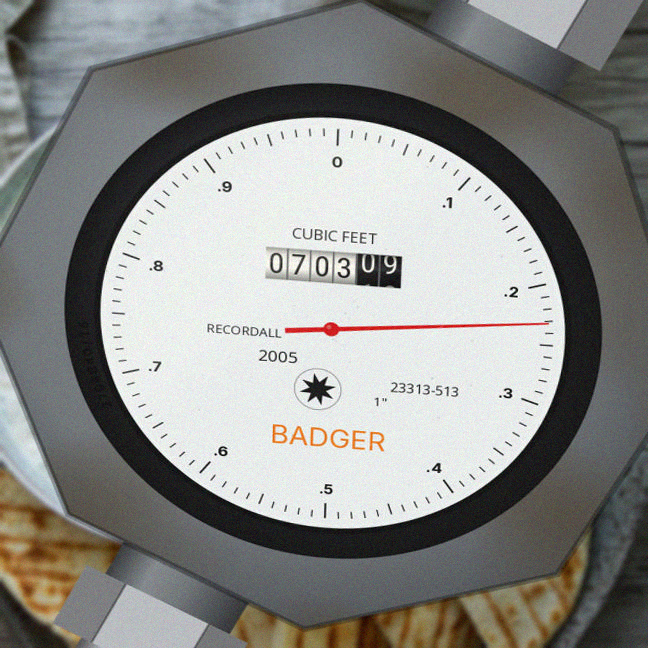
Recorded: 70309.23 ft³
